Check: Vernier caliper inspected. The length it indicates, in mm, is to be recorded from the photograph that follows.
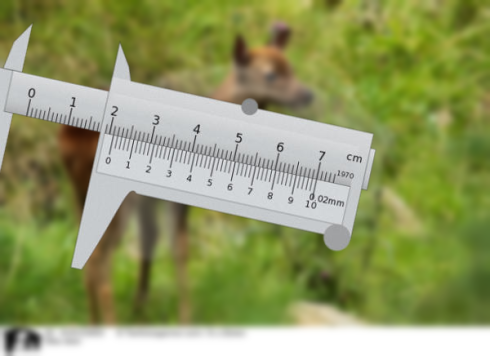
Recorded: 21.0 mm
